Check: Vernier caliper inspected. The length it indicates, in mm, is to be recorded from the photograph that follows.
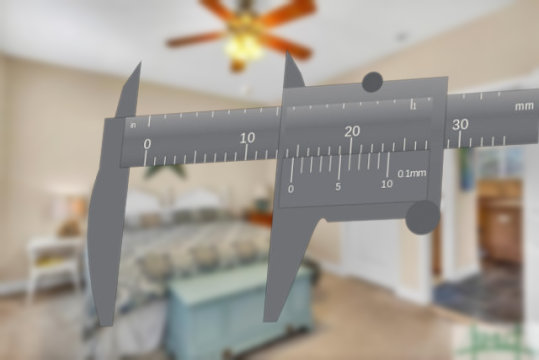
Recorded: 14.6 mm
